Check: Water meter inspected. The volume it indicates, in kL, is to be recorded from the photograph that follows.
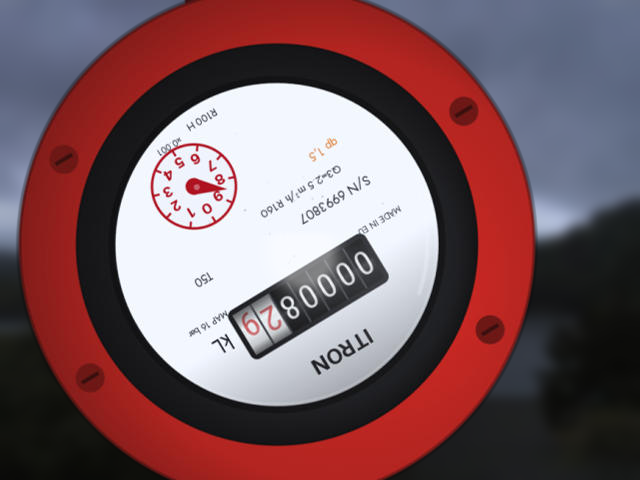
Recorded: 8.288 kL
